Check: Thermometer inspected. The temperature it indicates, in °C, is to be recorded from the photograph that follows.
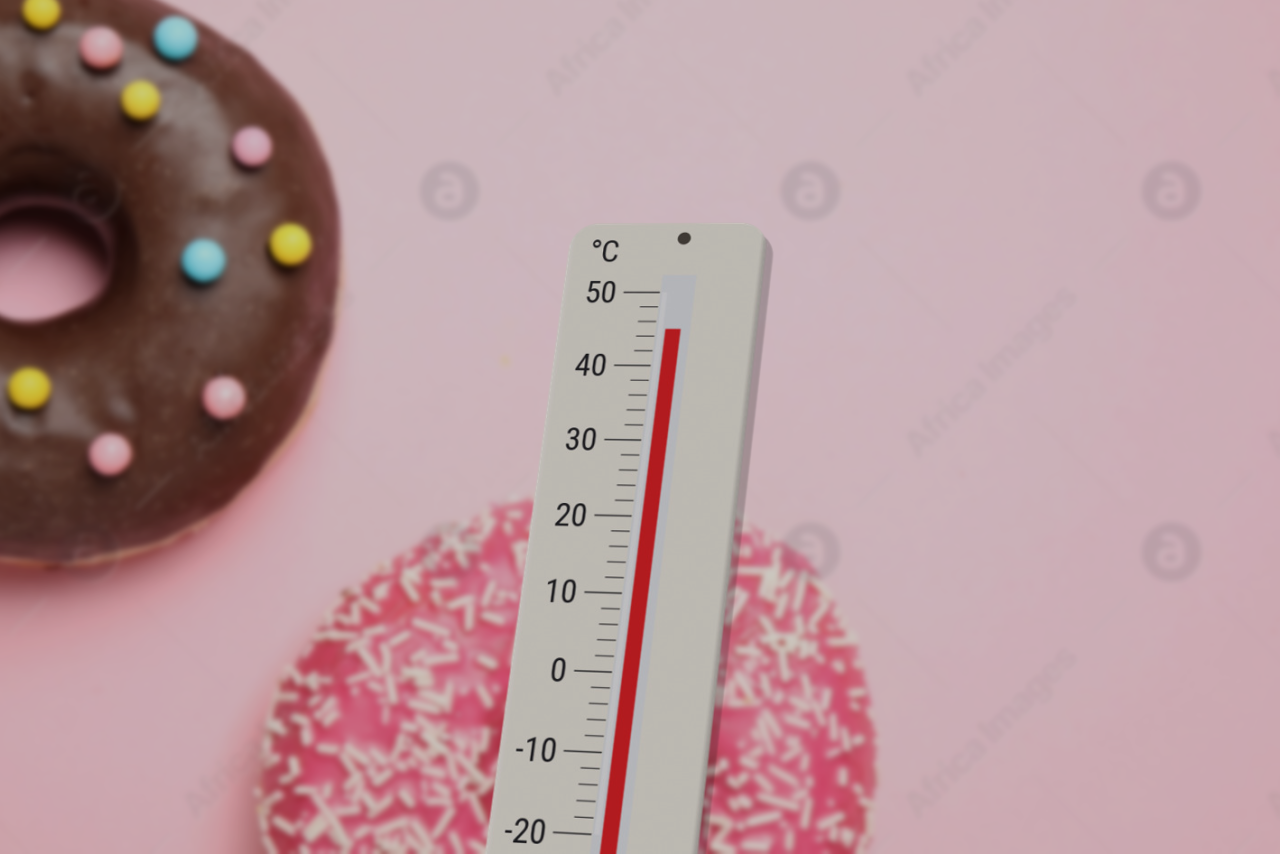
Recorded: 45 °C
